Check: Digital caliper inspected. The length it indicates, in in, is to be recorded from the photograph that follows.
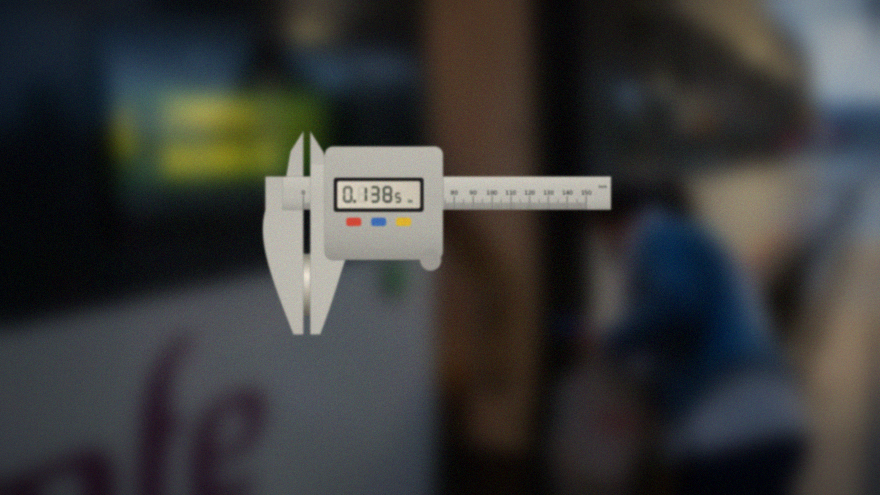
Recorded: 0.1385 in
